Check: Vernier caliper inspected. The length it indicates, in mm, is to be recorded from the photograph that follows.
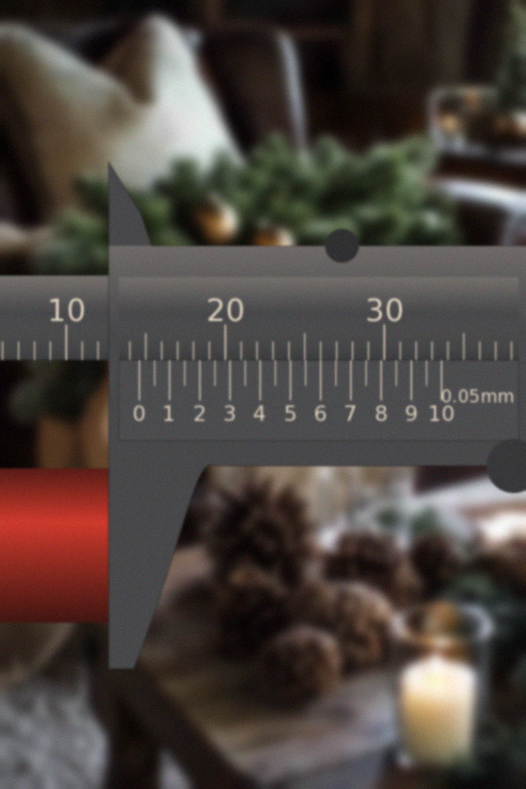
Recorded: 14.6 mm
